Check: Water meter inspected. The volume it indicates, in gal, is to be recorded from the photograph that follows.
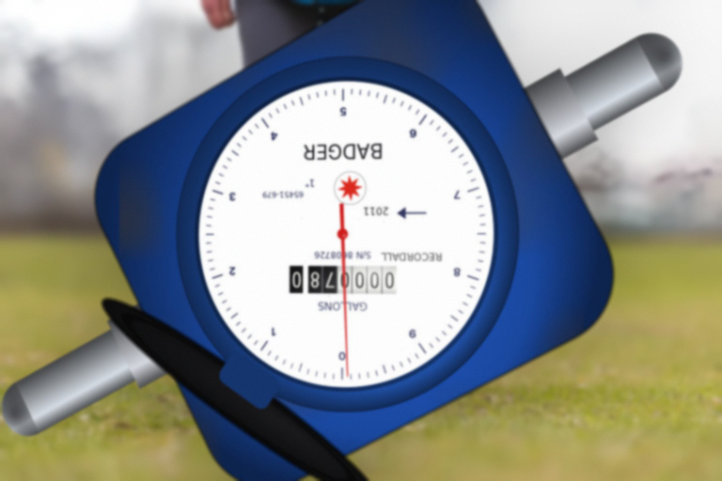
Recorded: 779.9 gal
